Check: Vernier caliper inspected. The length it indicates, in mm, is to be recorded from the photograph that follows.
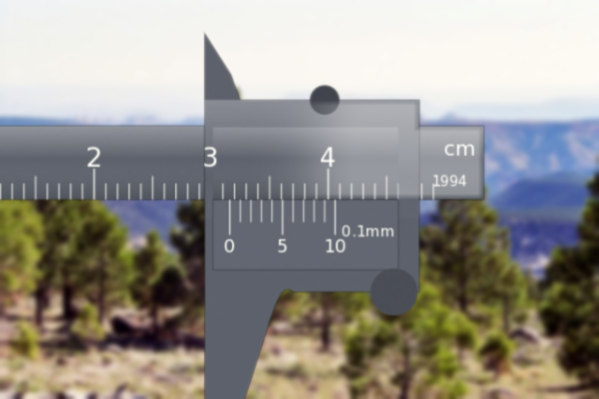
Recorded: 31.6 mm
